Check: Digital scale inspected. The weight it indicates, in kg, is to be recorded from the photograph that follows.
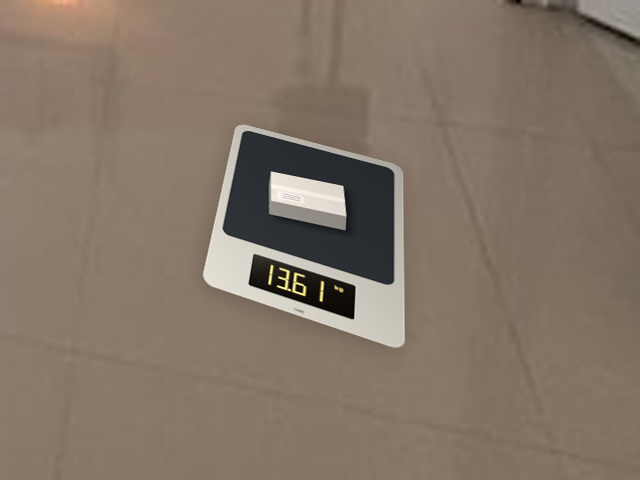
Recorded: 13.61 kg
